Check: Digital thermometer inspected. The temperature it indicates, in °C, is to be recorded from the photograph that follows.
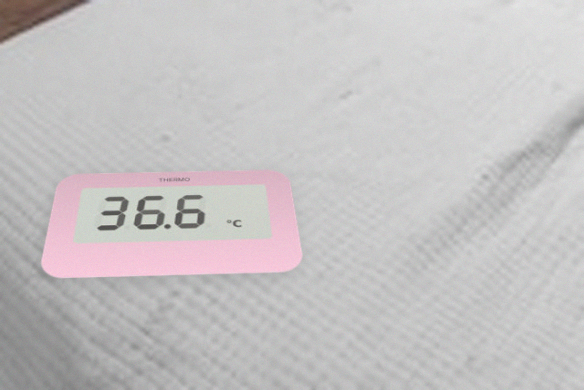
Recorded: 36.6 °C
